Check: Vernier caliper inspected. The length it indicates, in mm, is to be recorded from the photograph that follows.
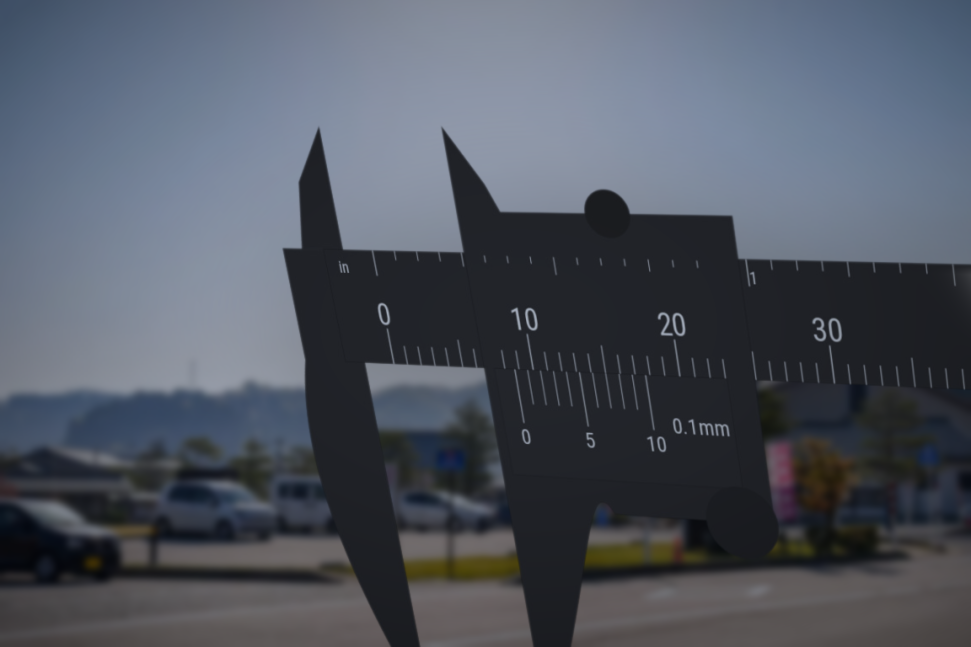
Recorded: 8.7 mm
